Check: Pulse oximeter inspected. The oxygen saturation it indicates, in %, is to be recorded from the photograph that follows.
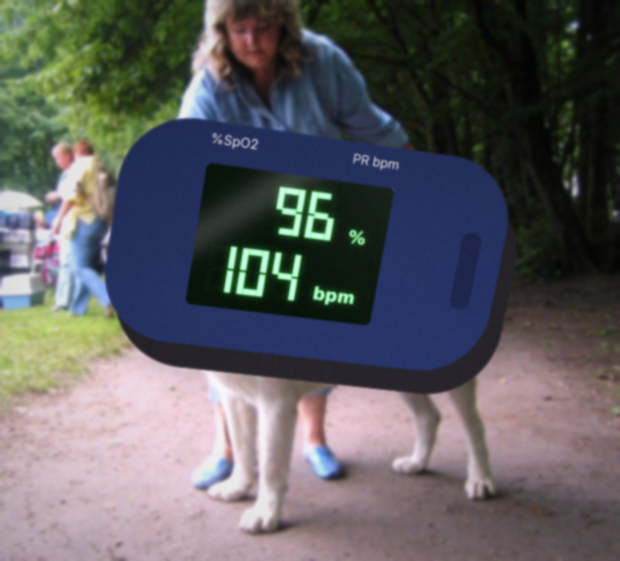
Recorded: 96 %
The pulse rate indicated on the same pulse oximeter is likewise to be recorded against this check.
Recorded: 104 bpm
